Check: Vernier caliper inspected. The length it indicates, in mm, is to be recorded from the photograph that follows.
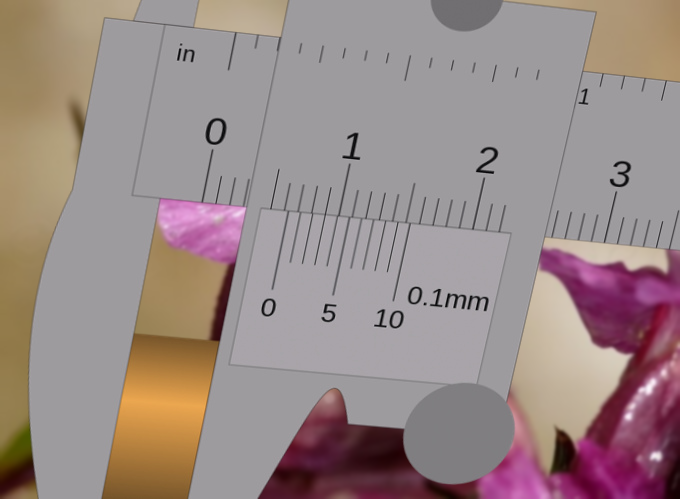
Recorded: 6.3 mm
